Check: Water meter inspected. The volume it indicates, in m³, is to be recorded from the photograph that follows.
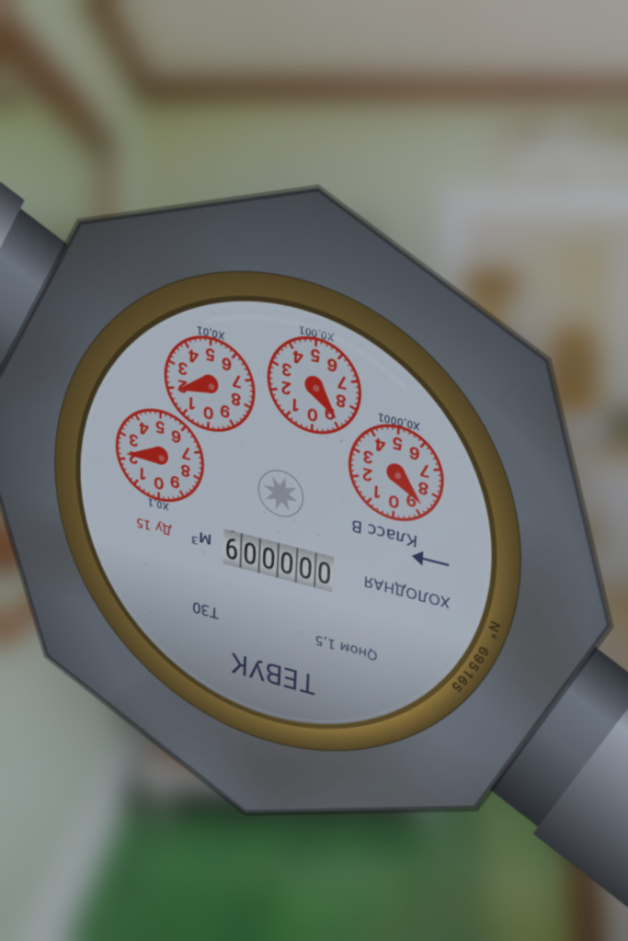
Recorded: 9.2188 m³
